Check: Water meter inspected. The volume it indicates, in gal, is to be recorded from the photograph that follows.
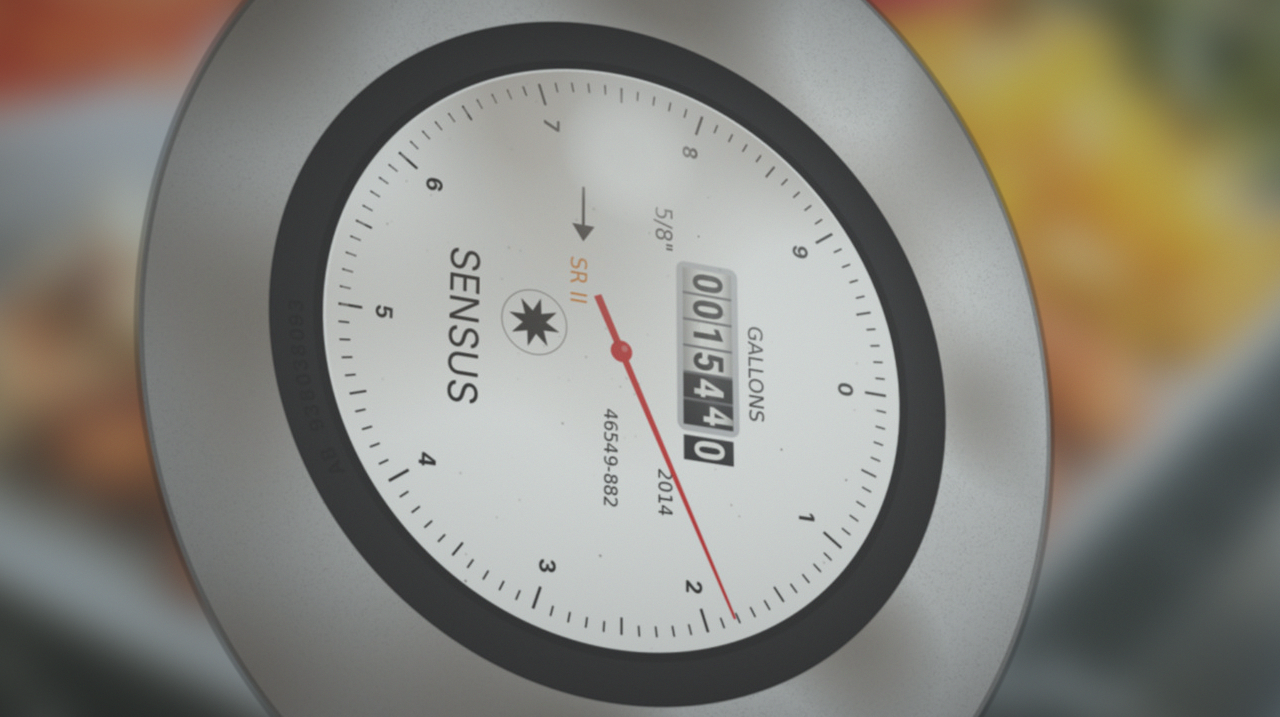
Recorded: 15441.8 gal
